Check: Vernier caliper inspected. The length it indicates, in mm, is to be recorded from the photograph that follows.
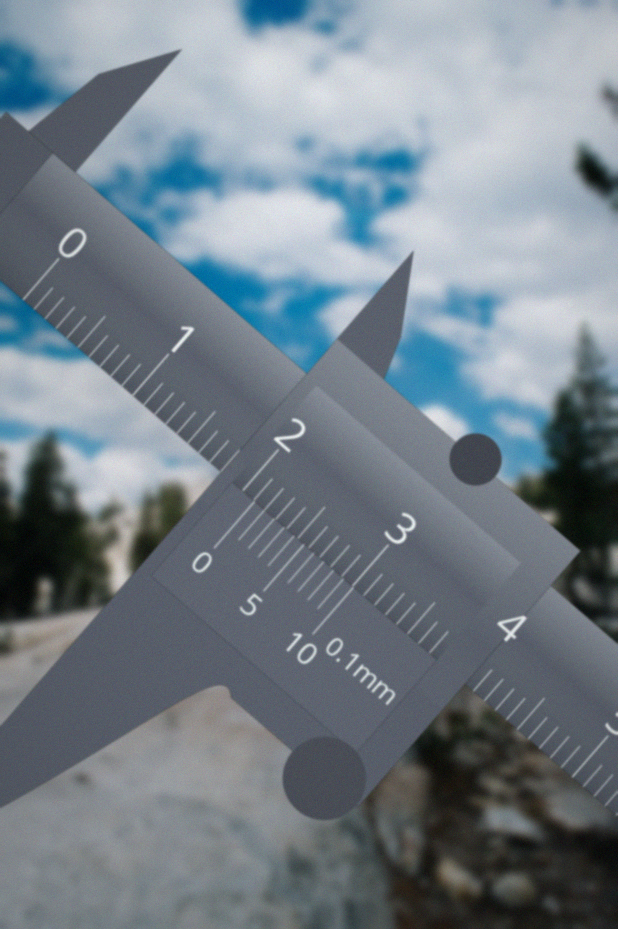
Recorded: 21.1 mm
